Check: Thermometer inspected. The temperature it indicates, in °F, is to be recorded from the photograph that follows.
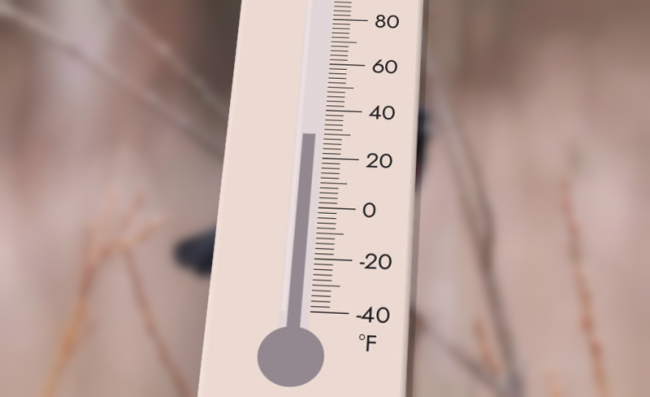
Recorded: 30 °F
